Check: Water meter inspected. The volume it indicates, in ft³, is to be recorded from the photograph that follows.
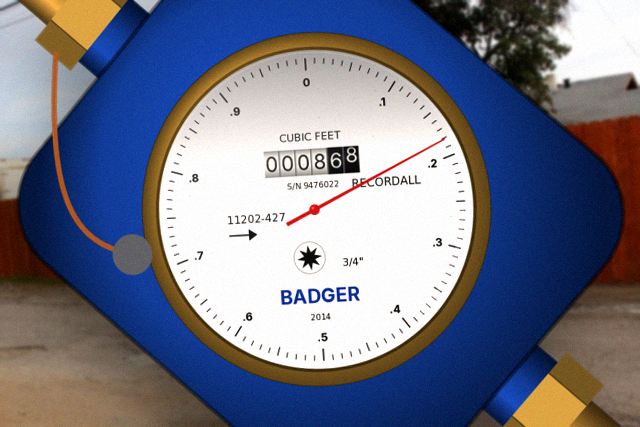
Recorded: 868.18 ft³
